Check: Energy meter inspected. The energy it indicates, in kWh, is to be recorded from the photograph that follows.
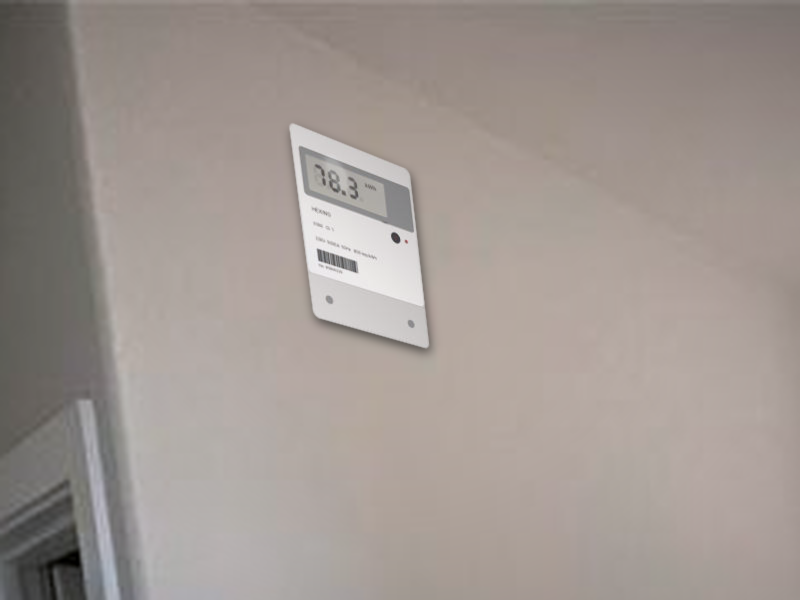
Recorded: 78.3 kWh
